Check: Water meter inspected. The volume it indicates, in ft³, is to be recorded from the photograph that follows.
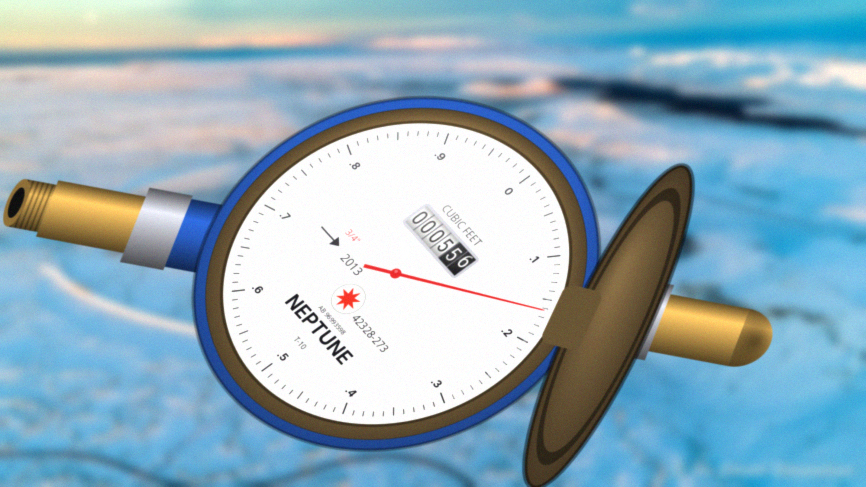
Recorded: 556.16 ft³
